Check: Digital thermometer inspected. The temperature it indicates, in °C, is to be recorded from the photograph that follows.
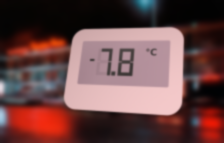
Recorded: -7.8 °C
